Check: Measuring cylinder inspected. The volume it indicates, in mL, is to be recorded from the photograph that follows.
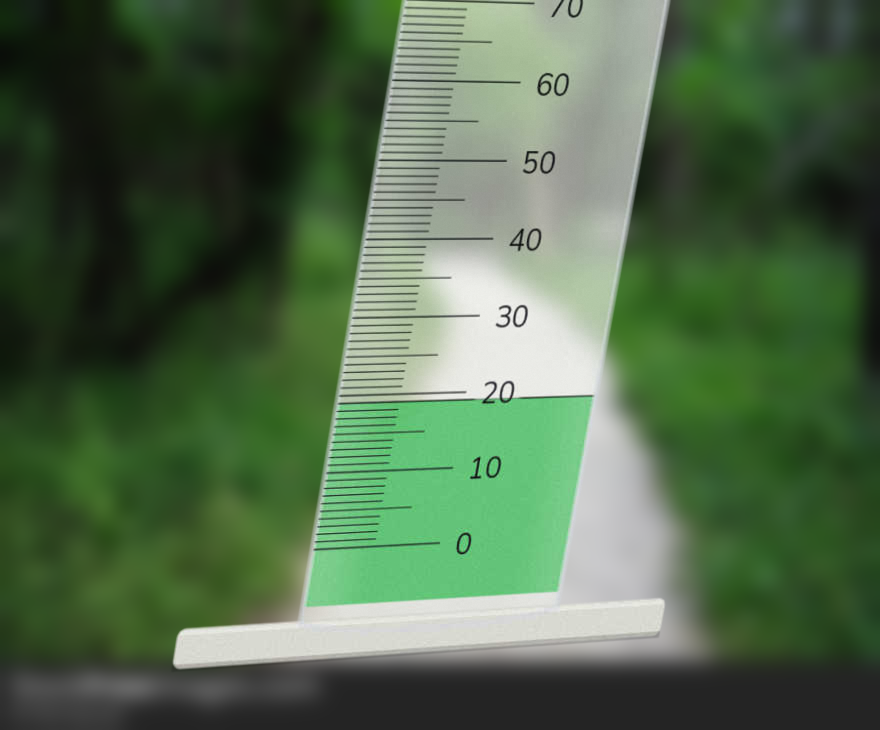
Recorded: 19 mL
